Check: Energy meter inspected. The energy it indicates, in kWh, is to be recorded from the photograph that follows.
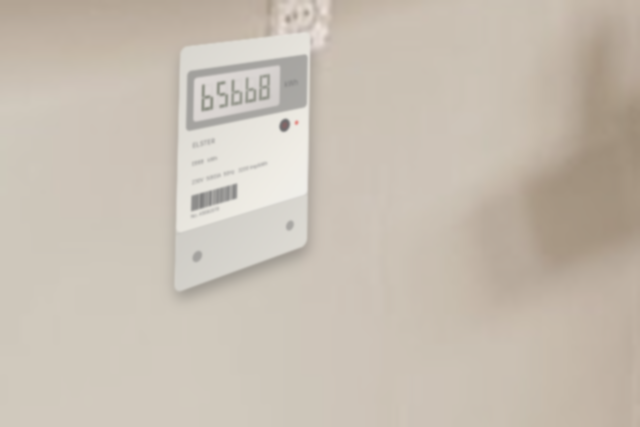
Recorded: 65668 kWh
